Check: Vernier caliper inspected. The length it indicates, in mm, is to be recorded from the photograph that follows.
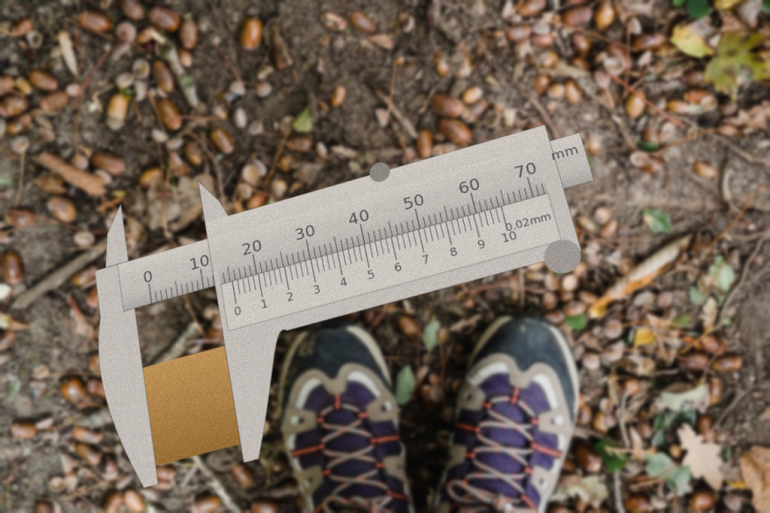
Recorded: 15.4 mm
